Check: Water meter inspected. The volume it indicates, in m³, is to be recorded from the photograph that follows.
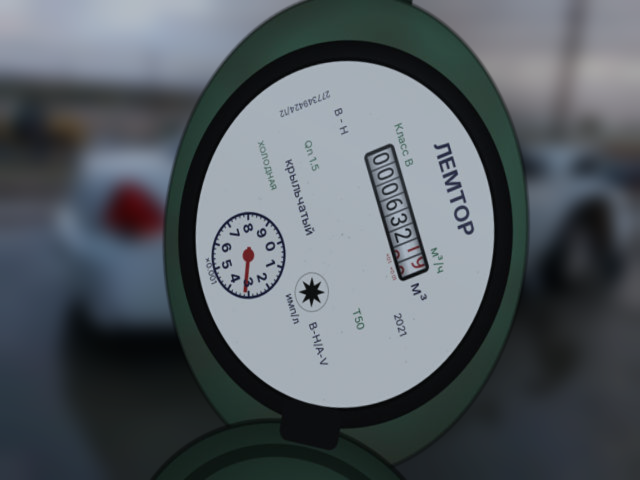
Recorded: 632.193 m³
